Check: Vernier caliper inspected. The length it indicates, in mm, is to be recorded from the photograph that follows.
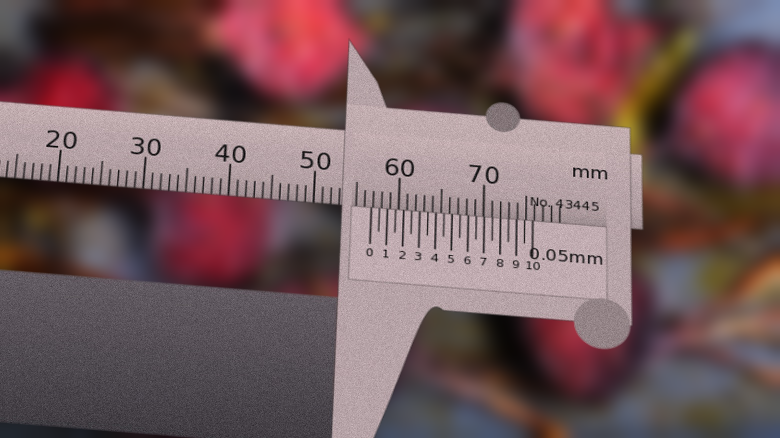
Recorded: 56.8 mm
